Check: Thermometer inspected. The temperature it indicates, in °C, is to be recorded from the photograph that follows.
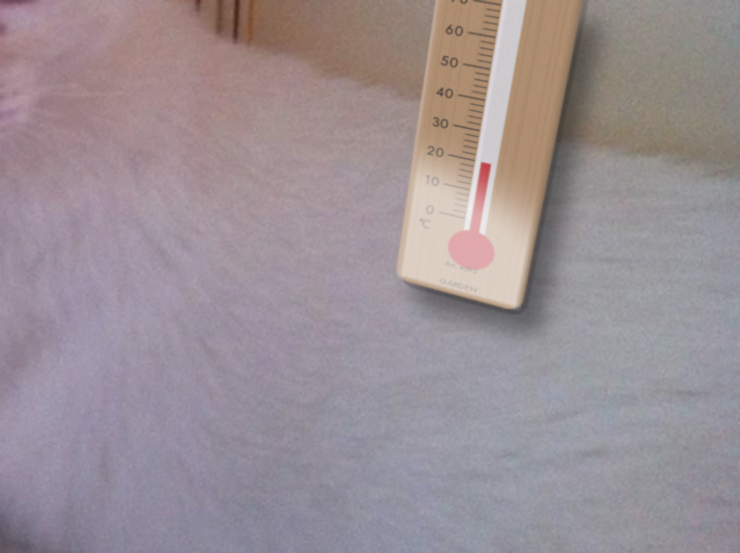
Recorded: 20 °C
